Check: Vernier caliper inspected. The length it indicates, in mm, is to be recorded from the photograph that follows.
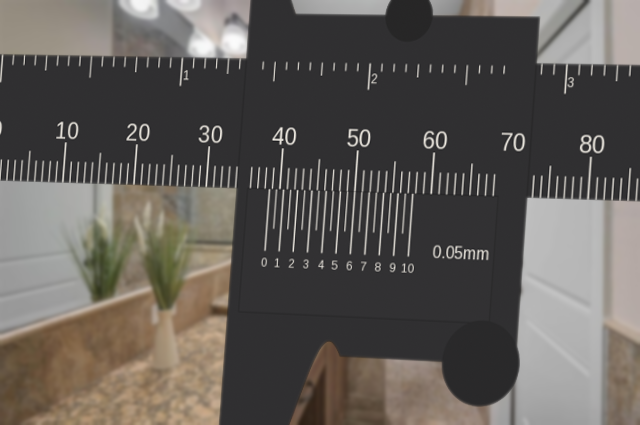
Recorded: 38.6 mm
